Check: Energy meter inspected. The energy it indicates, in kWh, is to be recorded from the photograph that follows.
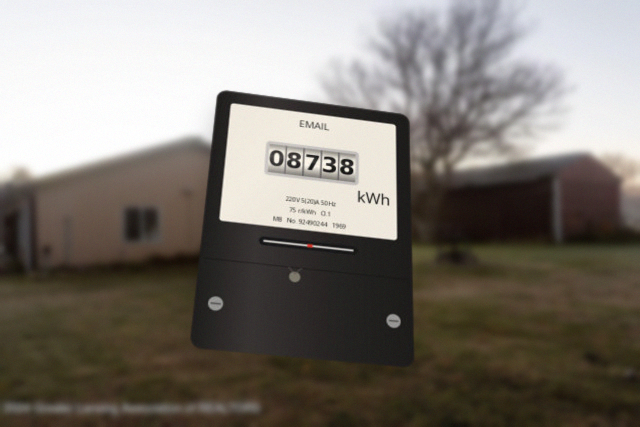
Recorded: 8738 kWh
